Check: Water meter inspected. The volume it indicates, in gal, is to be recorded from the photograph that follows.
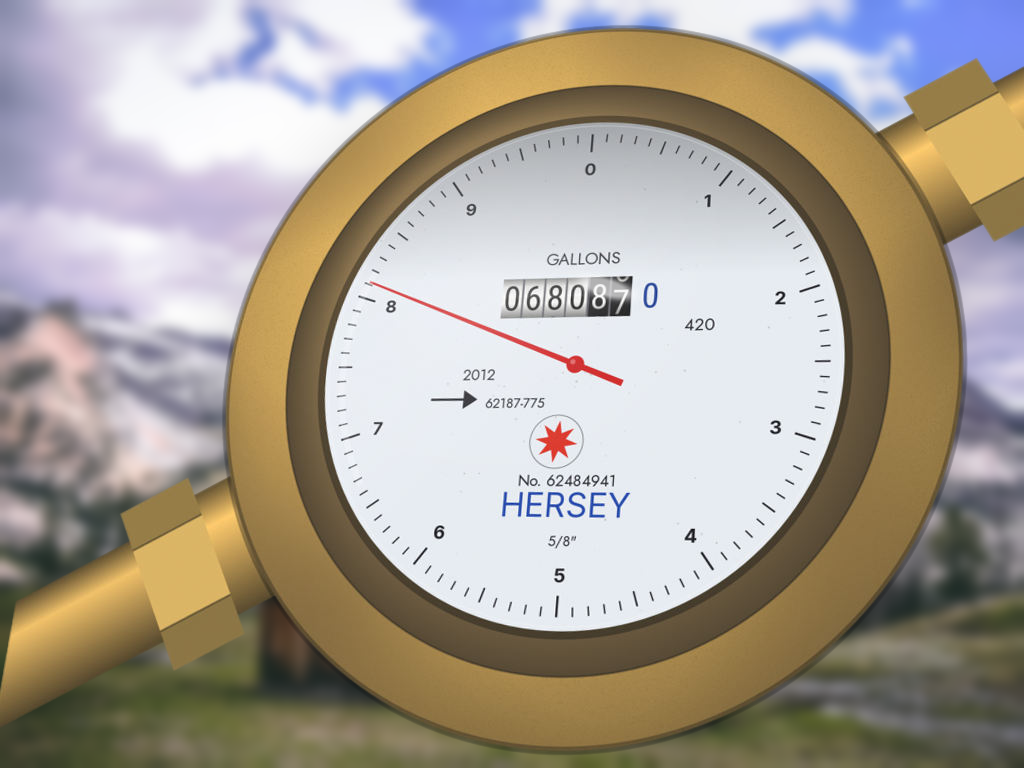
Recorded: 680868.1 gal
